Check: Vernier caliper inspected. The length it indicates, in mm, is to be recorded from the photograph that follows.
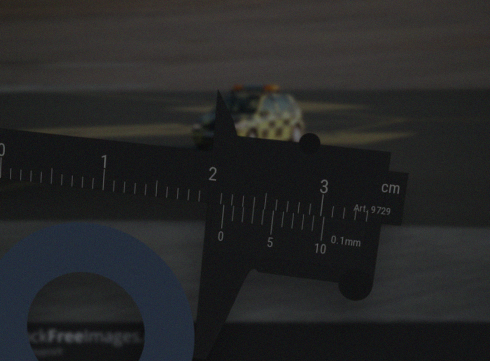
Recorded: 21.3 mm
